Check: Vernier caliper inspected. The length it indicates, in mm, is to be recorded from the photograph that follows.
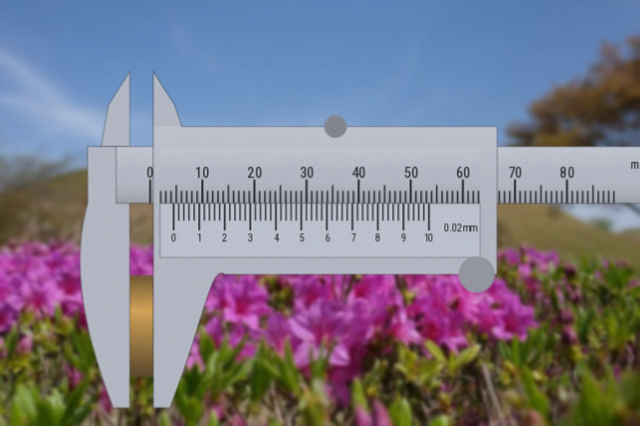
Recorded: 4.5 mm
